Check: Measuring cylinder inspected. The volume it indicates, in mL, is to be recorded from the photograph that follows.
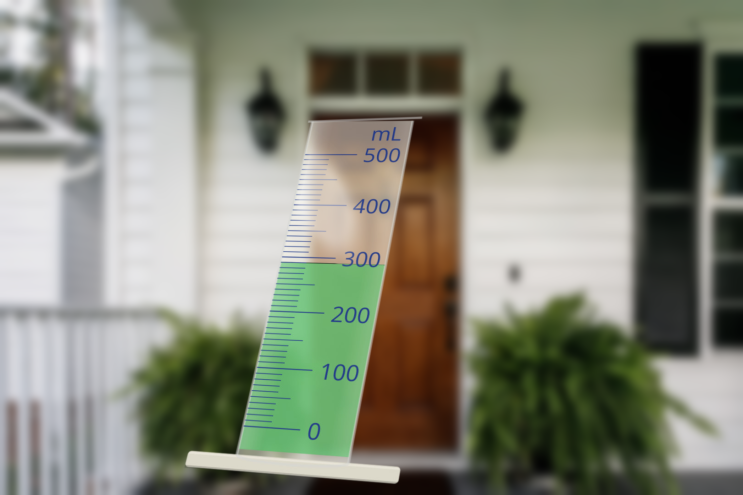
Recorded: 290 mL
